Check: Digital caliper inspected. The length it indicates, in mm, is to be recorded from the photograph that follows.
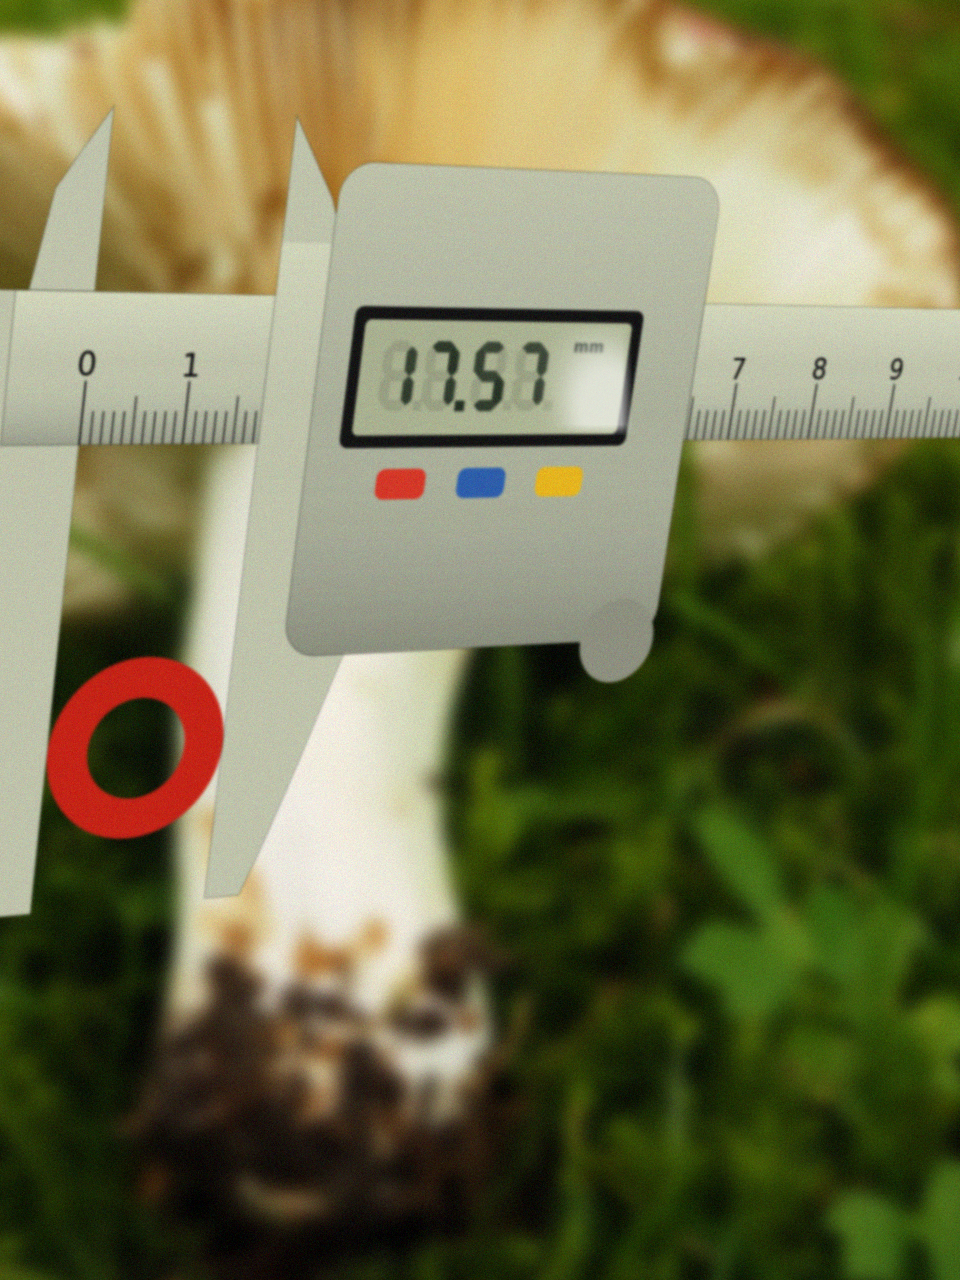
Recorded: 17.57 mm
